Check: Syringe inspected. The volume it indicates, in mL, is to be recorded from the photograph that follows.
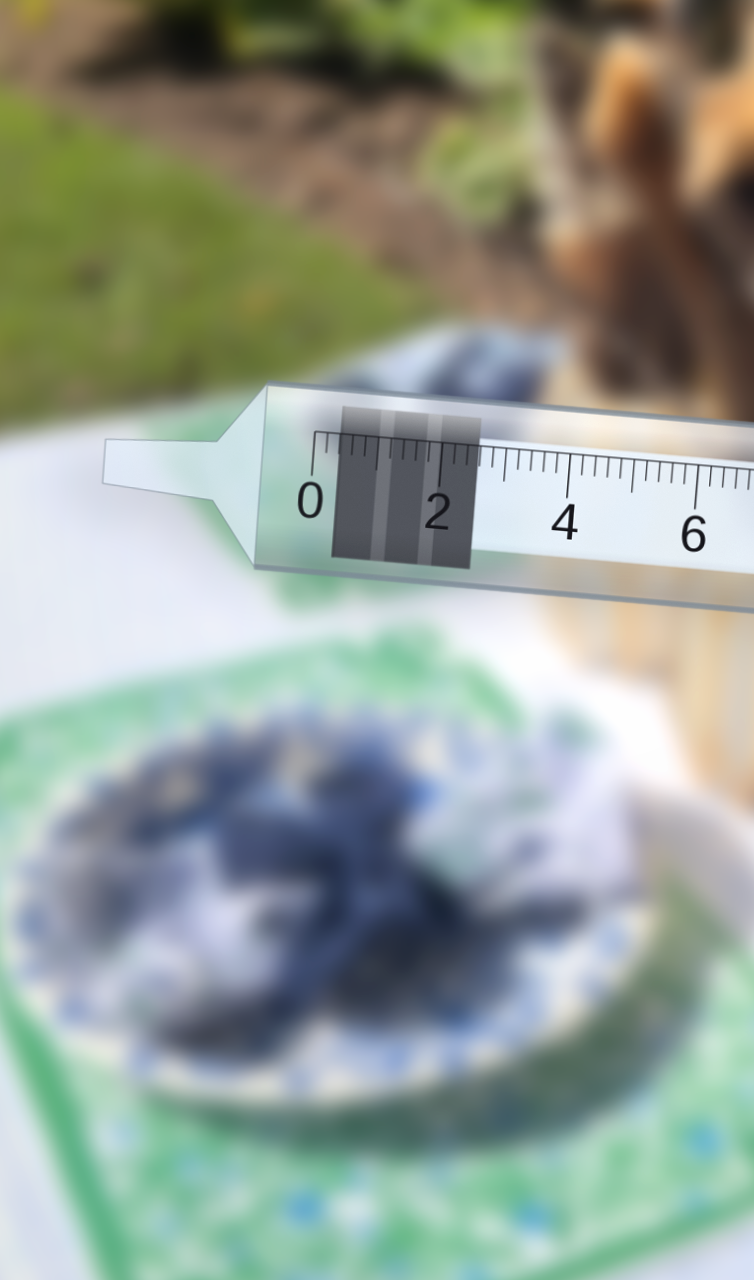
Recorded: 0.4 mL
